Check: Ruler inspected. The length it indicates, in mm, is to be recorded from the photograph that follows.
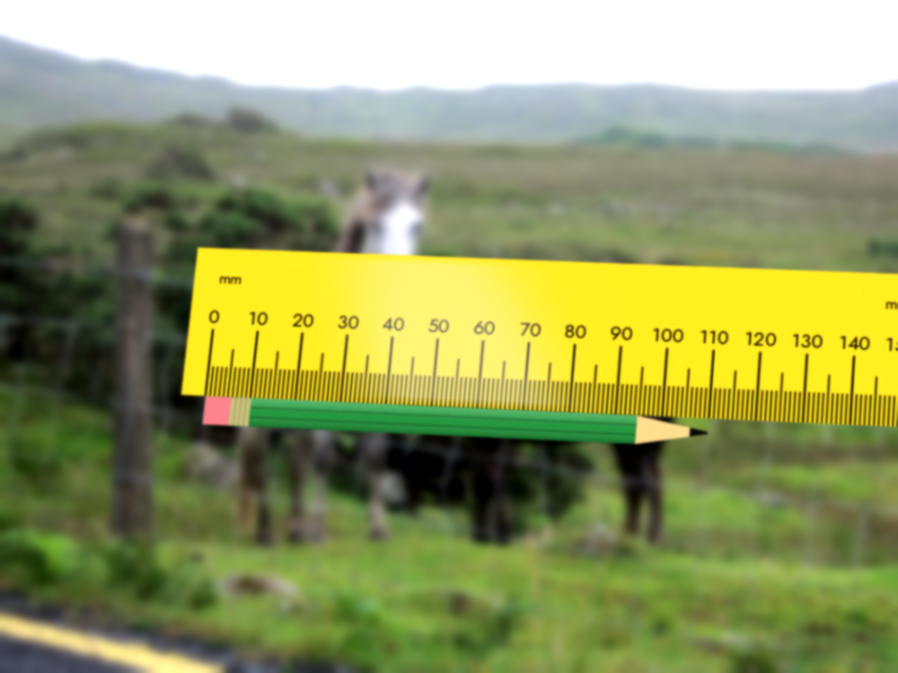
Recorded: 110 mm
